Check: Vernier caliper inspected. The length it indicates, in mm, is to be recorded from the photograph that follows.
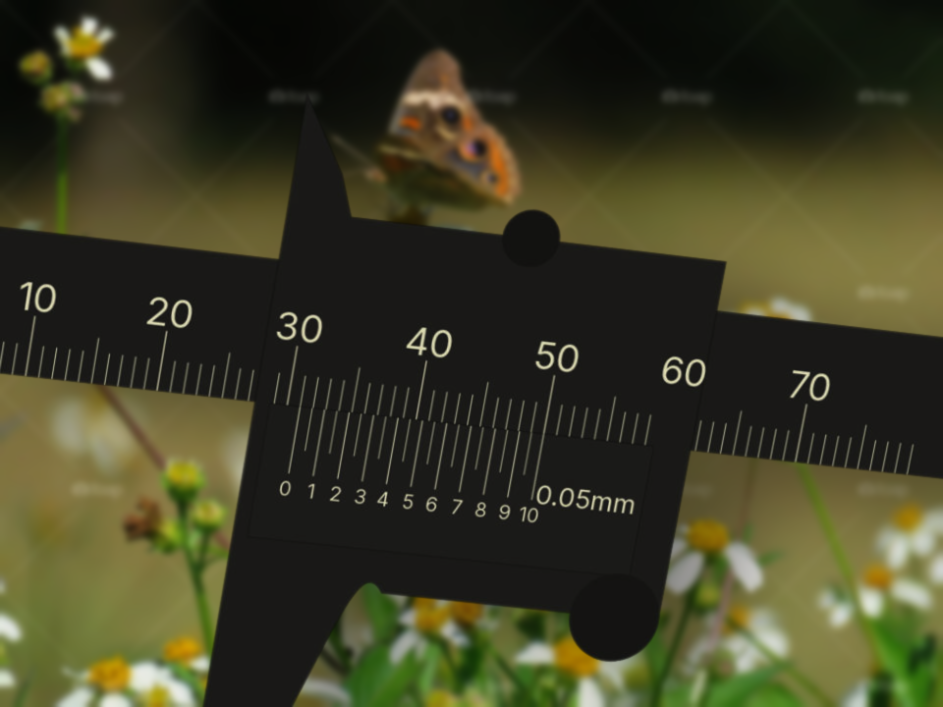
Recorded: 31.0 mm
